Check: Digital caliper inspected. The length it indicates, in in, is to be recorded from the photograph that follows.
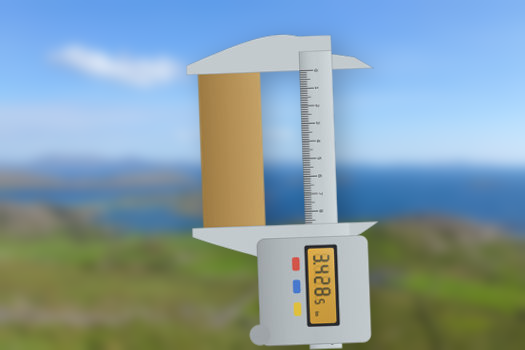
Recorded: 3.4285 in
